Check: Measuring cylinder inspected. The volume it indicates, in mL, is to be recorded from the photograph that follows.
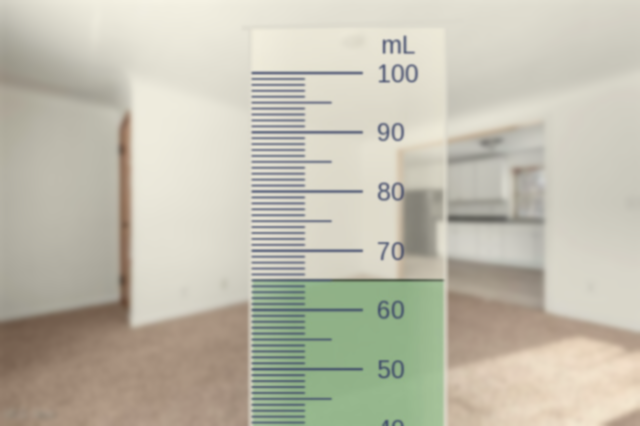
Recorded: 65 mL
